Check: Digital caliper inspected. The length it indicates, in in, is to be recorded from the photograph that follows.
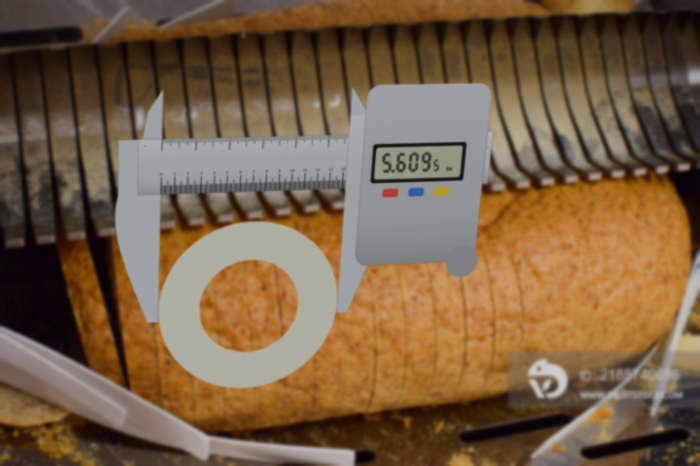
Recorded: 5.6095 in
